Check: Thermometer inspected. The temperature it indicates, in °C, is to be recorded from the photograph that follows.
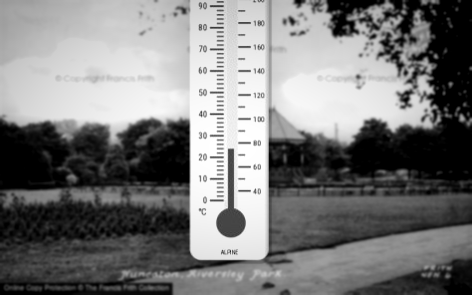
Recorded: 24 °C
